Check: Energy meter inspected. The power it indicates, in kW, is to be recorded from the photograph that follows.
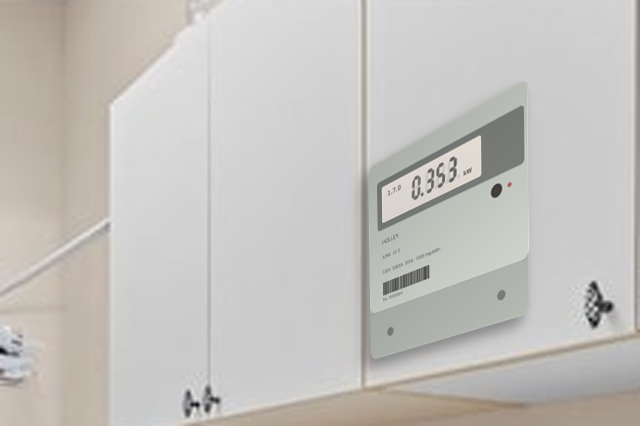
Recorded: 0.353 kW
